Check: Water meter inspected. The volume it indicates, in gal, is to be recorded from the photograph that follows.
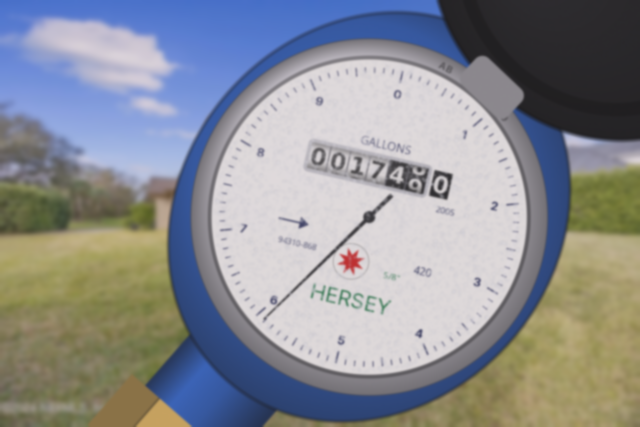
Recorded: 17485.9 gal
